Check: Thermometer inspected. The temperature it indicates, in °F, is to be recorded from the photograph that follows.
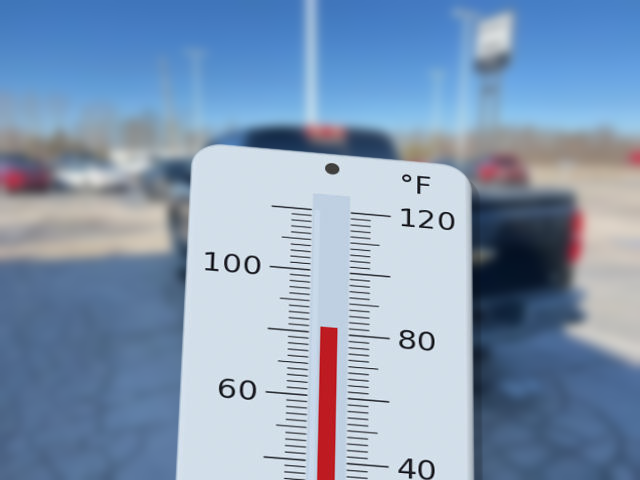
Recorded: 82 °F
